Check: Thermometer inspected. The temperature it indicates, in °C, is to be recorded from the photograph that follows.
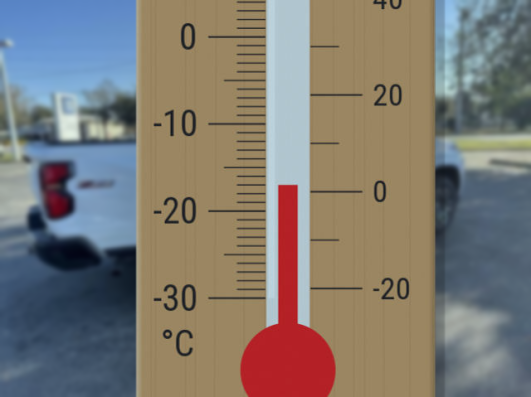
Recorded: -17 °C
